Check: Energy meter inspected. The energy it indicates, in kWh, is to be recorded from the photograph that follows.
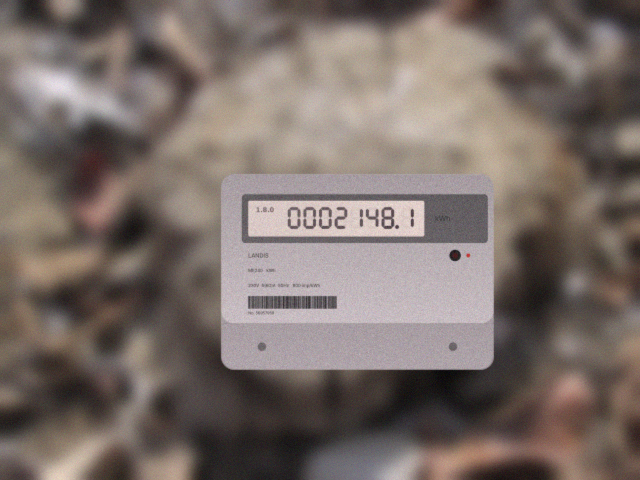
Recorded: 2148.1 kWh
